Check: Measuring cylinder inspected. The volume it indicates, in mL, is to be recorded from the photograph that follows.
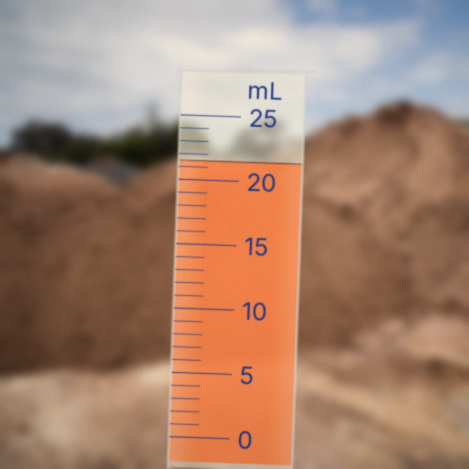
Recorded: 21.5 mL
